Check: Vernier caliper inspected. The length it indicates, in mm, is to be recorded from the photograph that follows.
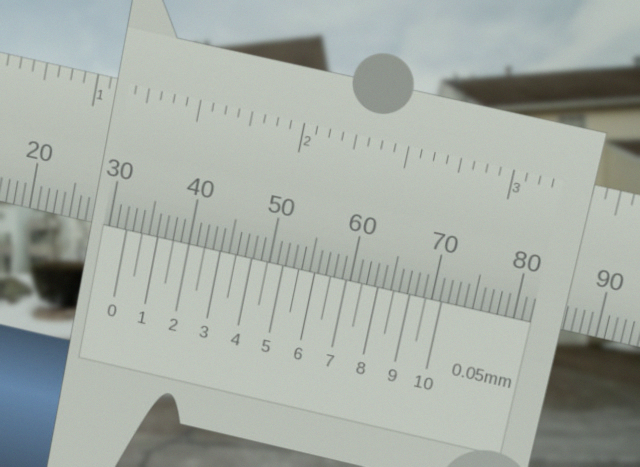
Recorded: 32.2 mm
